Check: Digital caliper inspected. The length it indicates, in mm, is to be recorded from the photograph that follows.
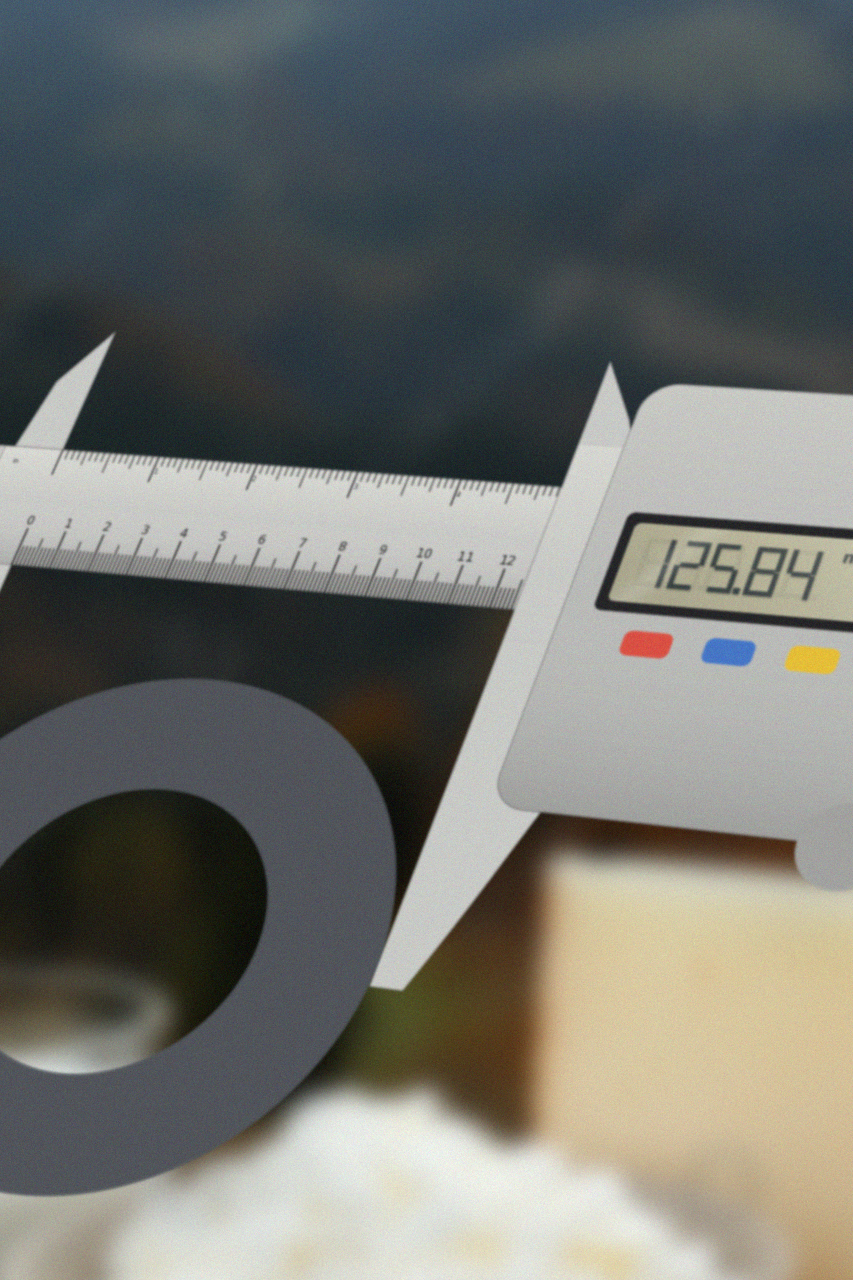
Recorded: 125.84 mm
